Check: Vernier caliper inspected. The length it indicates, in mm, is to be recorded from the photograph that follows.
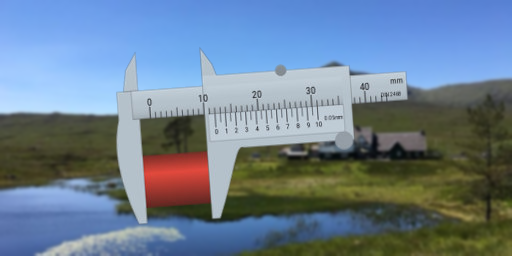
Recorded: 12.0 mm
